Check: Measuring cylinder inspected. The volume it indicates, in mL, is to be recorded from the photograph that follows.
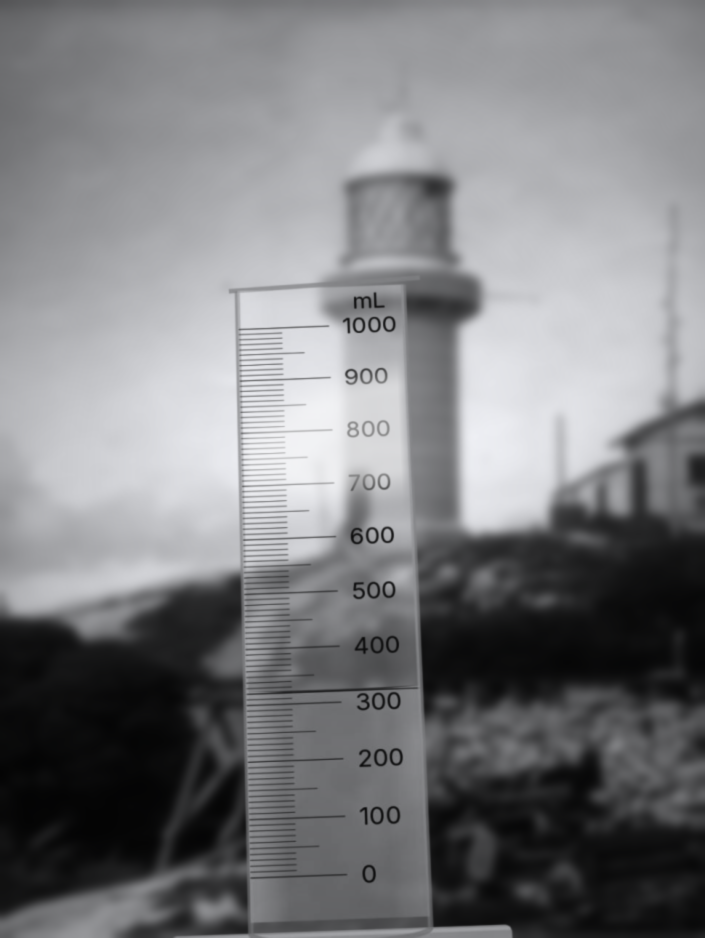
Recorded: 320 mL
